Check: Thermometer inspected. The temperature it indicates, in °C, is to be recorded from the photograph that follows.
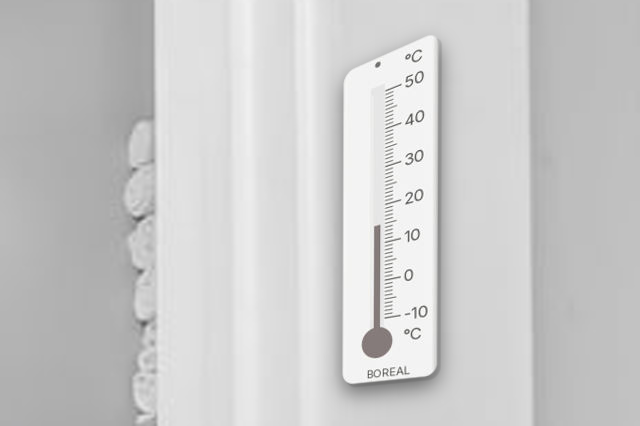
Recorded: 15 °C
